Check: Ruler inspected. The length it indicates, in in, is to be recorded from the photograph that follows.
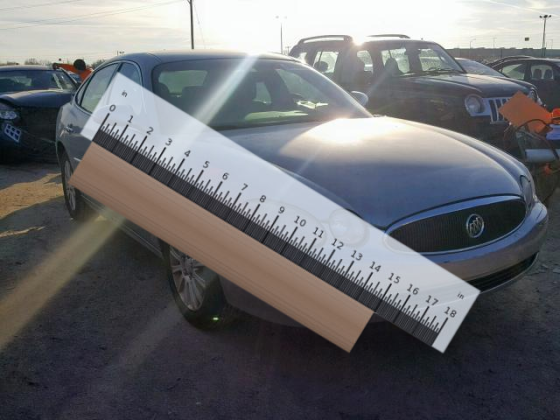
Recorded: 15 in
